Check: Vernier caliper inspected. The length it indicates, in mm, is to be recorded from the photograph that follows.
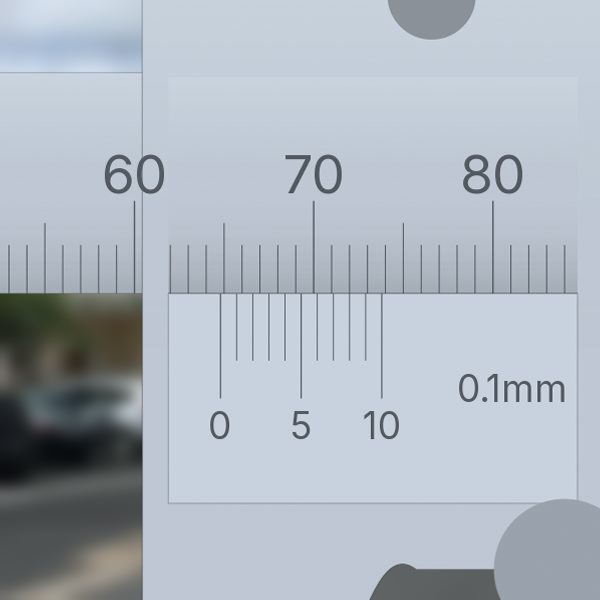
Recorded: 64.8 mm
